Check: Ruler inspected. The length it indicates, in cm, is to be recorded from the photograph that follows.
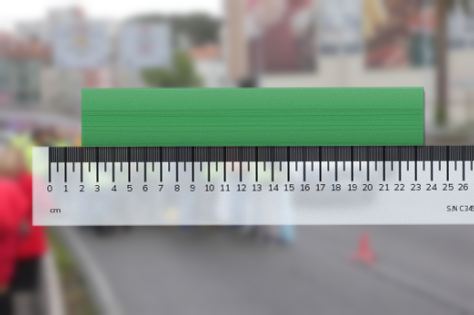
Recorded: 21.5 cm
